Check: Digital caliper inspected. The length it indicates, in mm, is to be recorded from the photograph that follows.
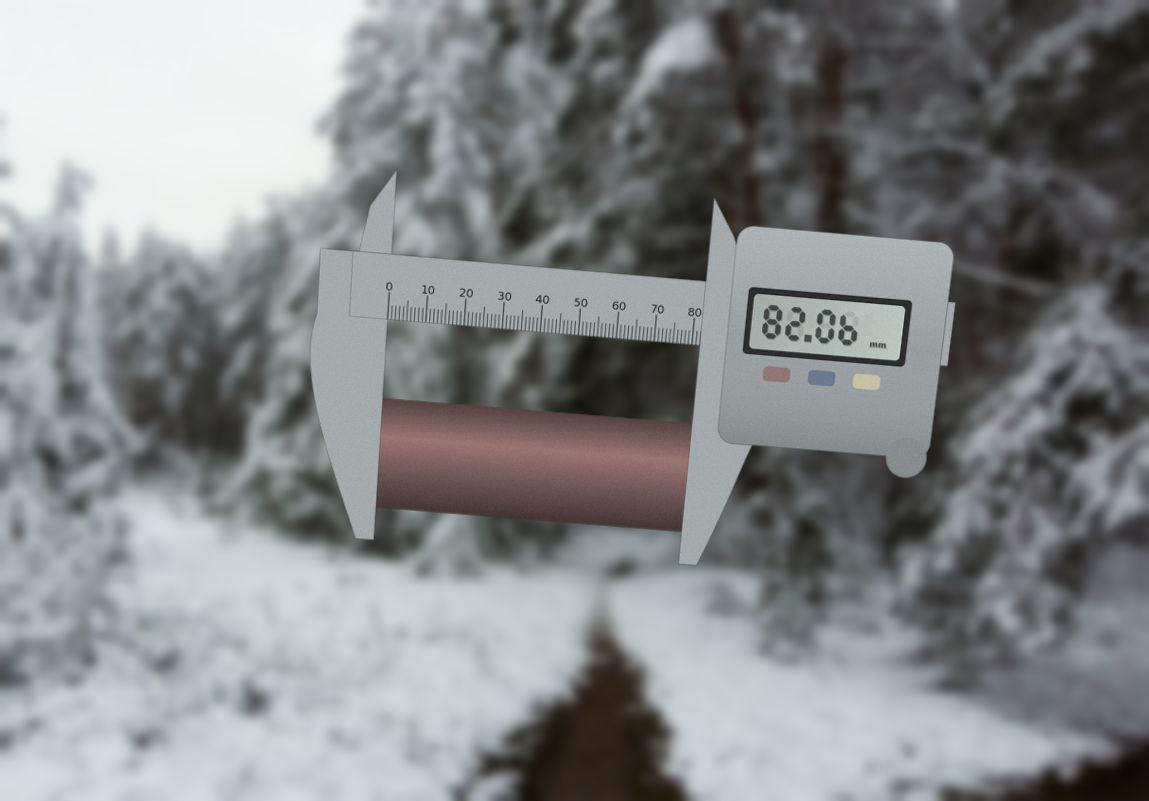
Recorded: 82.06 mm
